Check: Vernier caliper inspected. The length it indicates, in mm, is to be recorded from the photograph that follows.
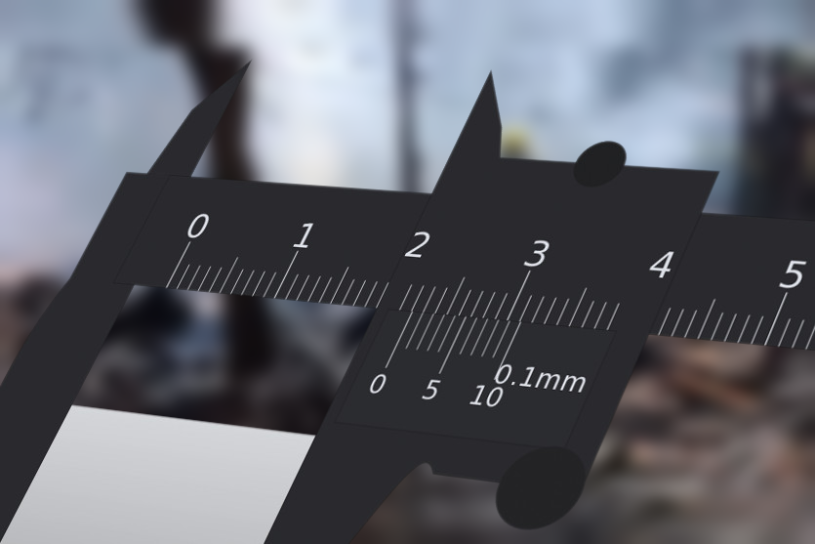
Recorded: 22.1 mm
